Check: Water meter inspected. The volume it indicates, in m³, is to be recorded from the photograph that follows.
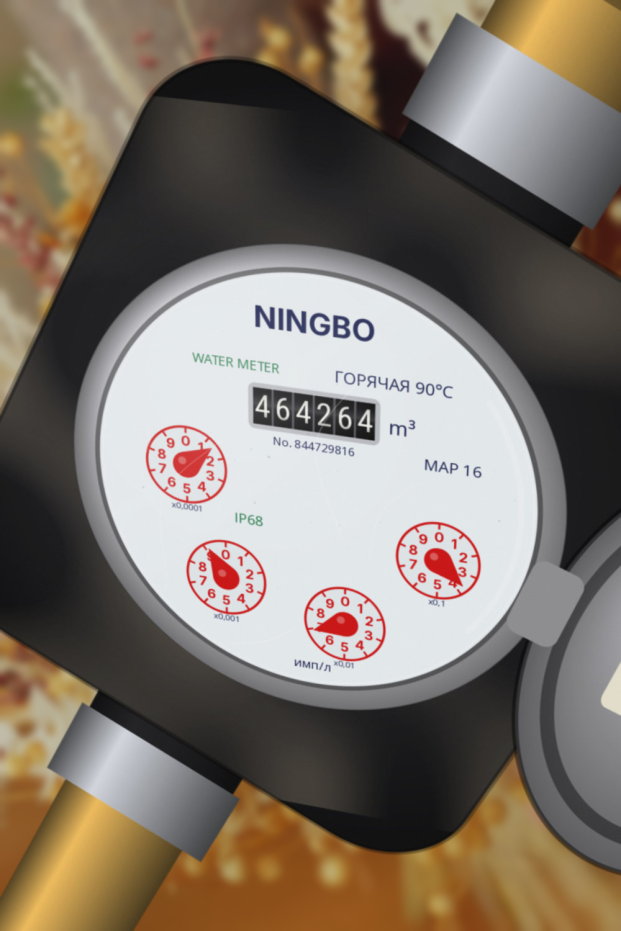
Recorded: 464264.3691 m³
